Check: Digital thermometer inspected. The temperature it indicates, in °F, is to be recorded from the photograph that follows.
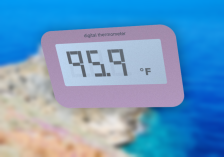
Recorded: 95.9 °F
